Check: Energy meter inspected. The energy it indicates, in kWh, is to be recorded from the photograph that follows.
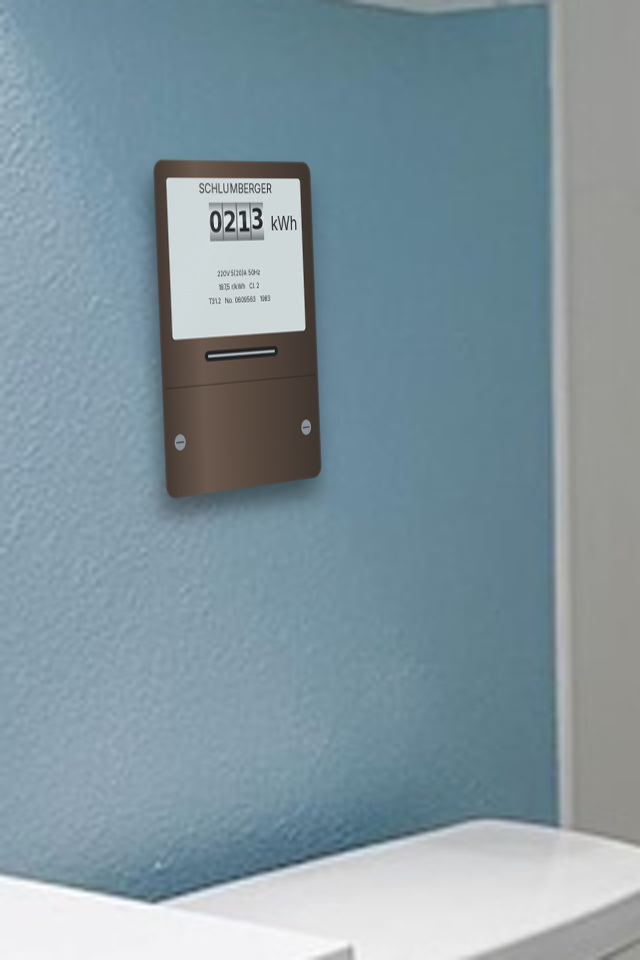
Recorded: 213 kWh
